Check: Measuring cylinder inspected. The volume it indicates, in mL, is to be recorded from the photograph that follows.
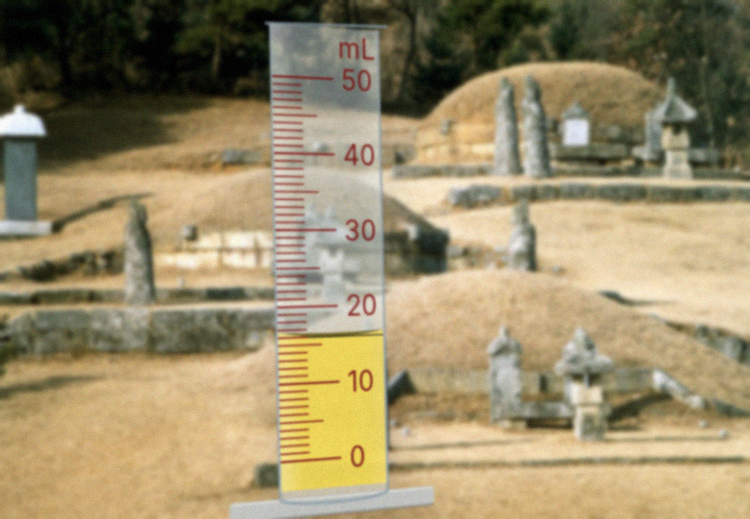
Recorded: 16 mL
